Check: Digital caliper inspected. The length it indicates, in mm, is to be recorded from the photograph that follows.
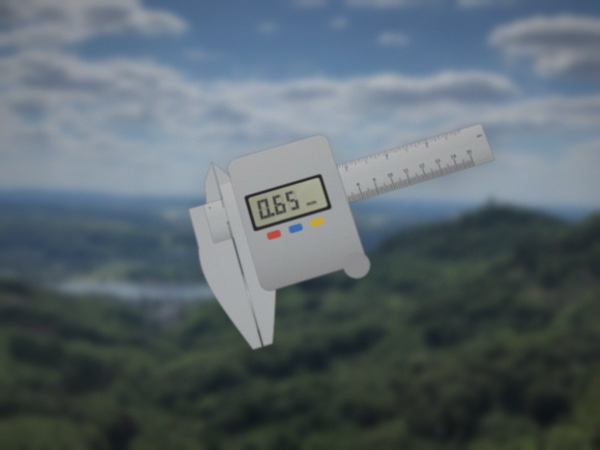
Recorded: 0.65 mm
